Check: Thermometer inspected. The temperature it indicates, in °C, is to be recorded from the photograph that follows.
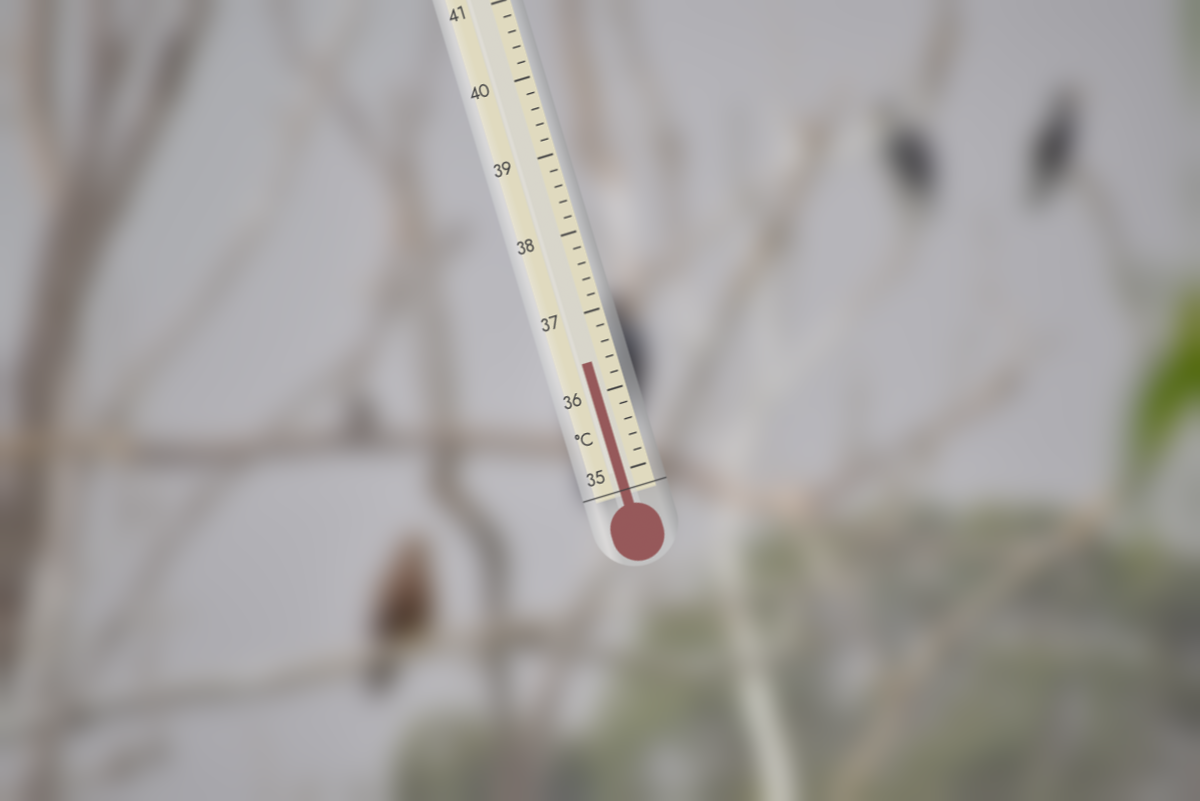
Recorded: 36.4 °C
